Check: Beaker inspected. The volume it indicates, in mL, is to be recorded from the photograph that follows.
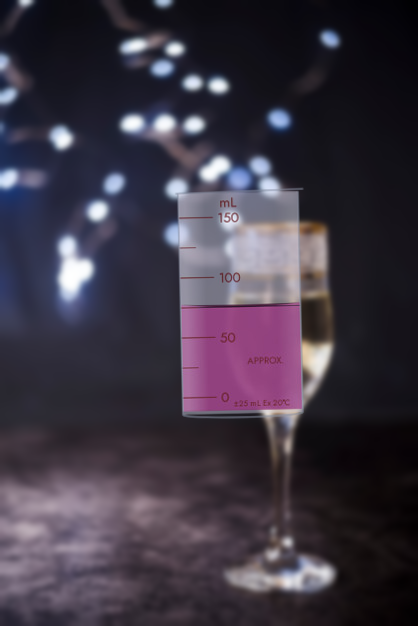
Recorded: 75 mL
